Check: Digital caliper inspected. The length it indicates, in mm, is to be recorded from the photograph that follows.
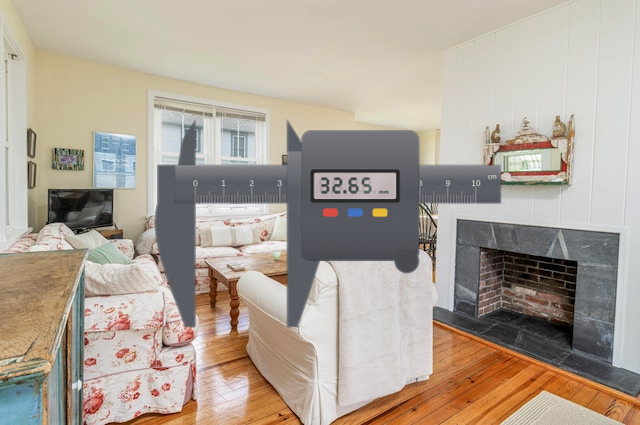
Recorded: 32.65 mm
